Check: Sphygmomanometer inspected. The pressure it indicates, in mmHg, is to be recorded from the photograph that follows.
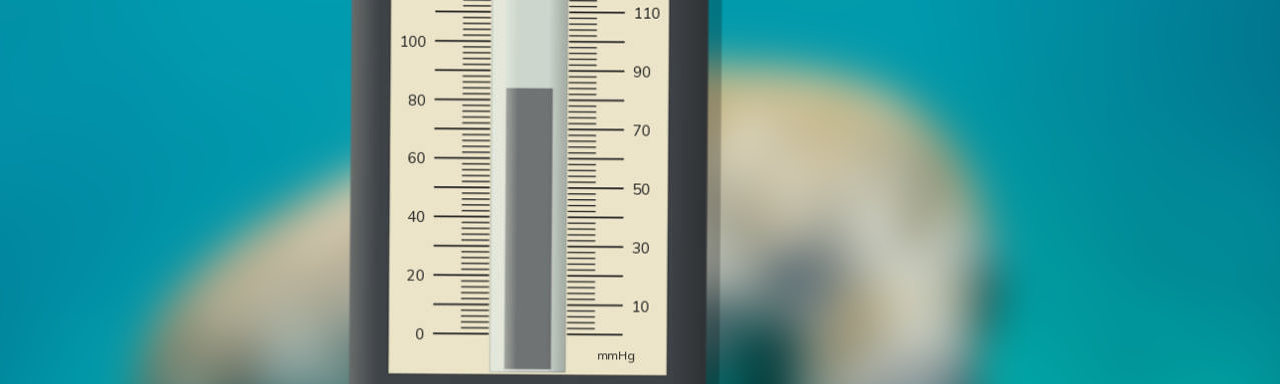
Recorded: 84 mmHg
